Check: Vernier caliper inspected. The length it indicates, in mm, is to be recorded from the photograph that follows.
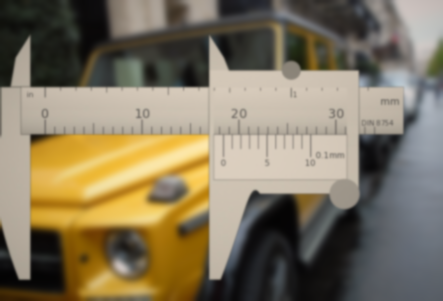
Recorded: 18.4 mm
